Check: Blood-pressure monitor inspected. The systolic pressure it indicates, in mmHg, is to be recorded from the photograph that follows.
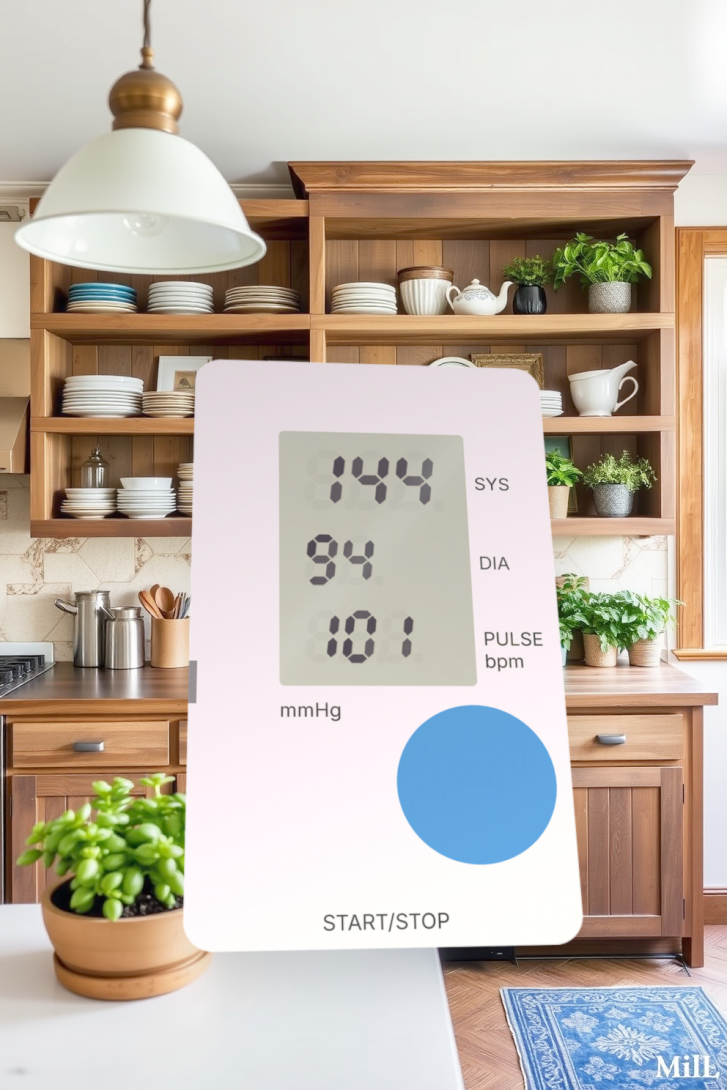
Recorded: 144 mmHg
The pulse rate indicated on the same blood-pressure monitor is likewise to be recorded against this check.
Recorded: 101 bpm
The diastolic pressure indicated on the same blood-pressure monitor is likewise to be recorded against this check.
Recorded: 94 mmHg
